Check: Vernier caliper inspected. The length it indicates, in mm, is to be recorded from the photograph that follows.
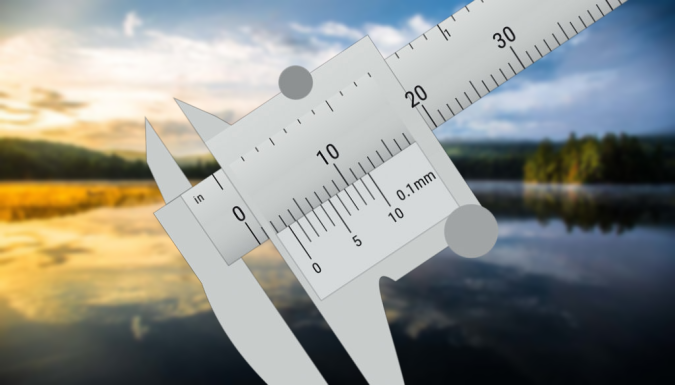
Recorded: 3.2 mm
